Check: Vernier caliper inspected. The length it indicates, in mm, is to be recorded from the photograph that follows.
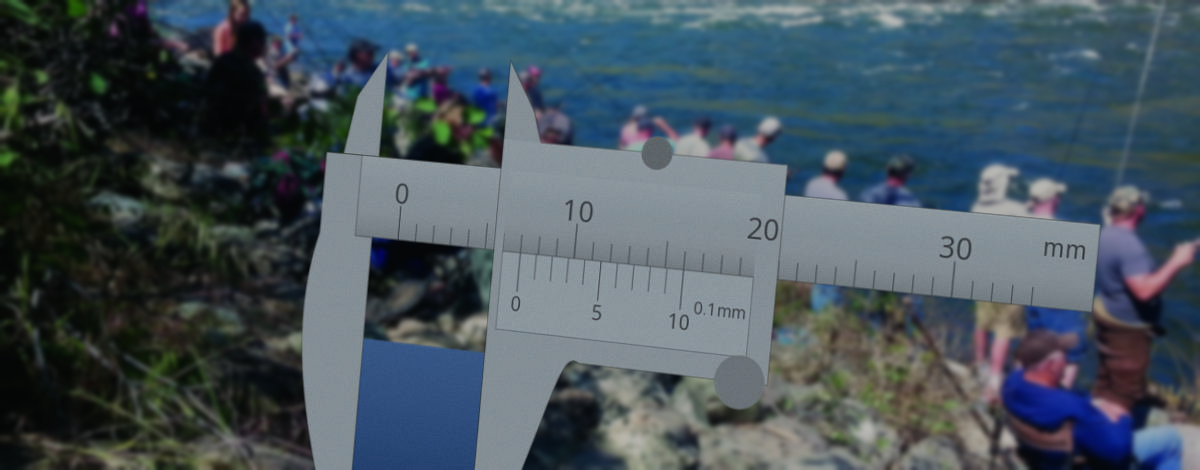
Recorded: 7.0 mm
